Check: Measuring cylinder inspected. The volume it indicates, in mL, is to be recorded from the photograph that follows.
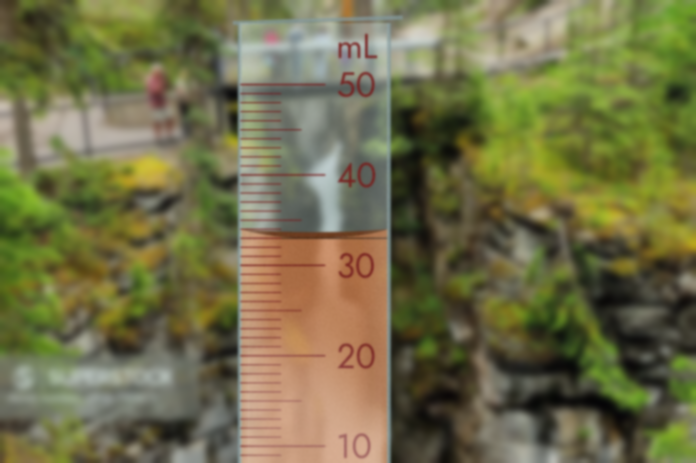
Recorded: 33 mL
